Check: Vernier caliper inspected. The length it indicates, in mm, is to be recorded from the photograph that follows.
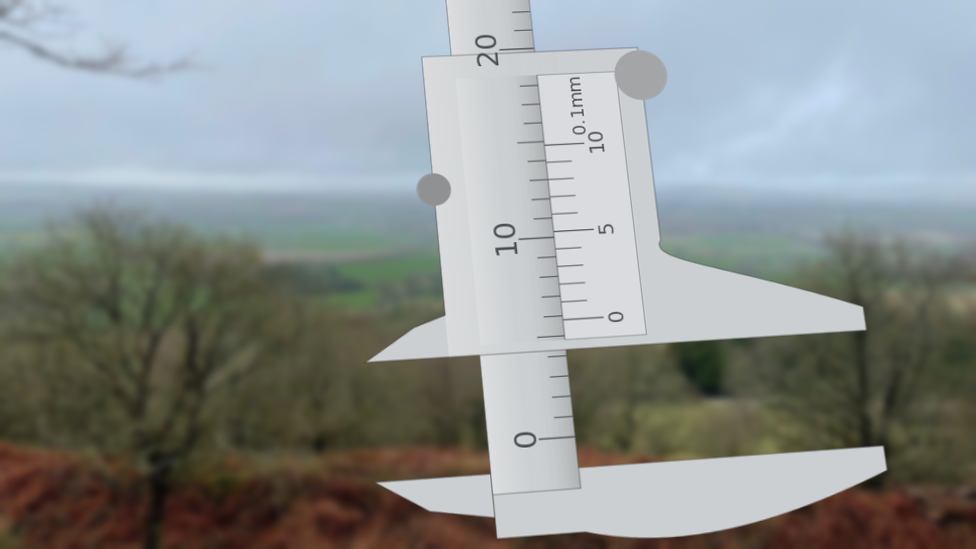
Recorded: 5.8 mm
